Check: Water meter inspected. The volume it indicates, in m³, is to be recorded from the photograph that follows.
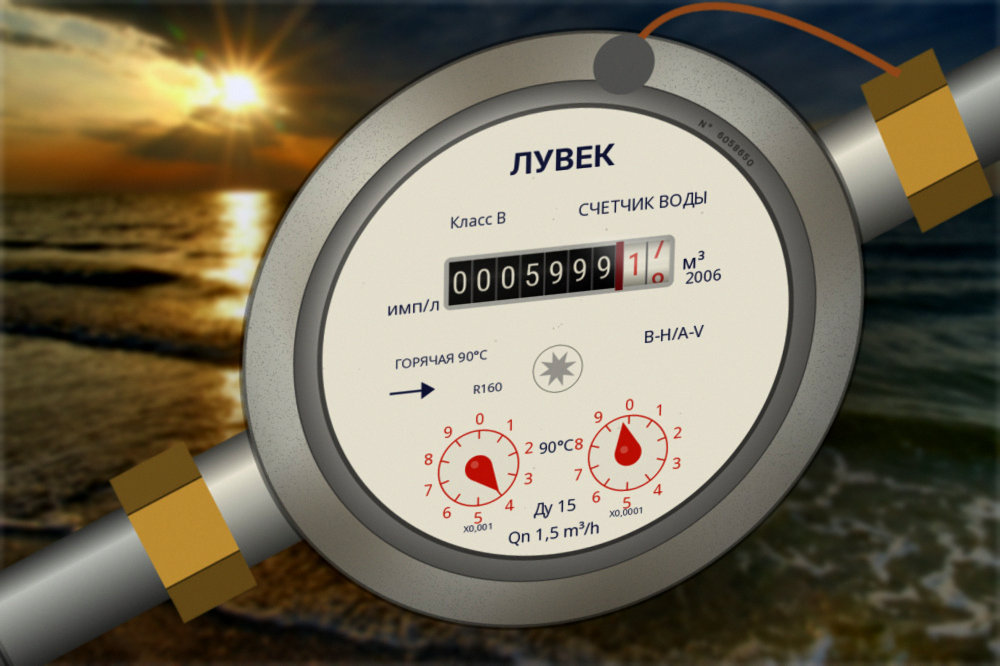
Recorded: 5999.1739 m³
